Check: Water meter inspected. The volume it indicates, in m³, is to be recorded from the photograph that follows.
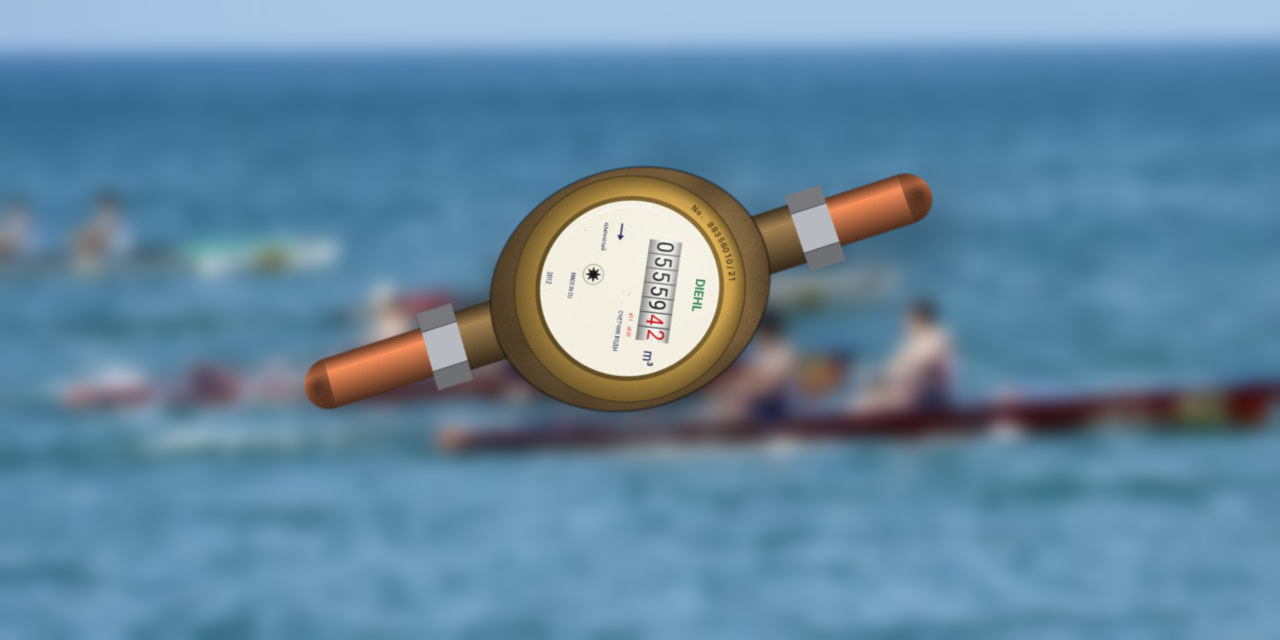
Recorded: 5559.42 m³
